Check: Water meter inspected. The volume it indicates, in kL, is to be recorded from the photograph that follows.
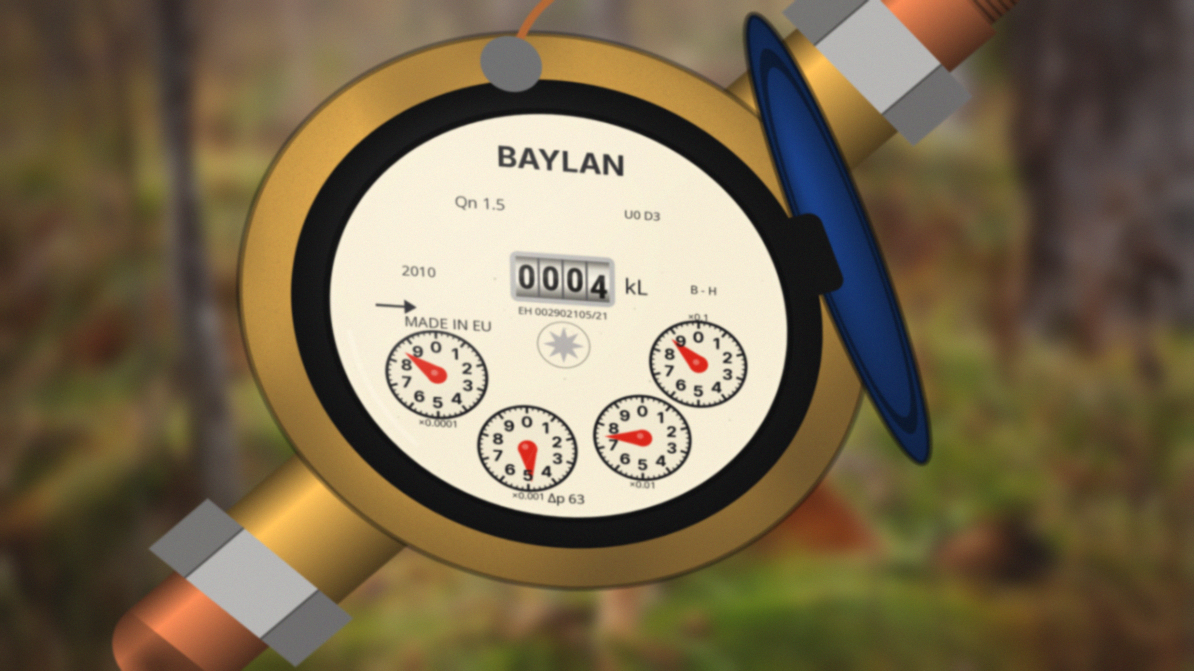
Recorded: 3.8748 kL
